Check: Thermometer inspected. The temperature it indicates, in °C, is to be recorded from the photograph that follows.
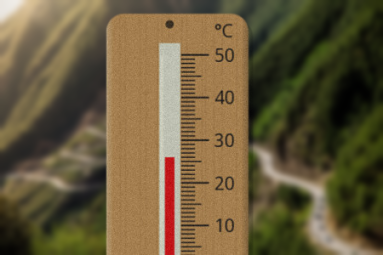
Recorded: 26 °C
